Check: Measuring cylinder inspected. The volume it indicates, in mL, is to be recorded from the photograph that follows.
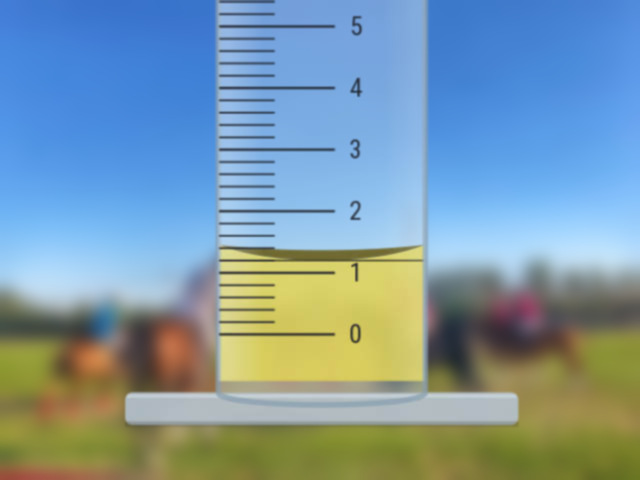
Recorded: 1.2 mL
